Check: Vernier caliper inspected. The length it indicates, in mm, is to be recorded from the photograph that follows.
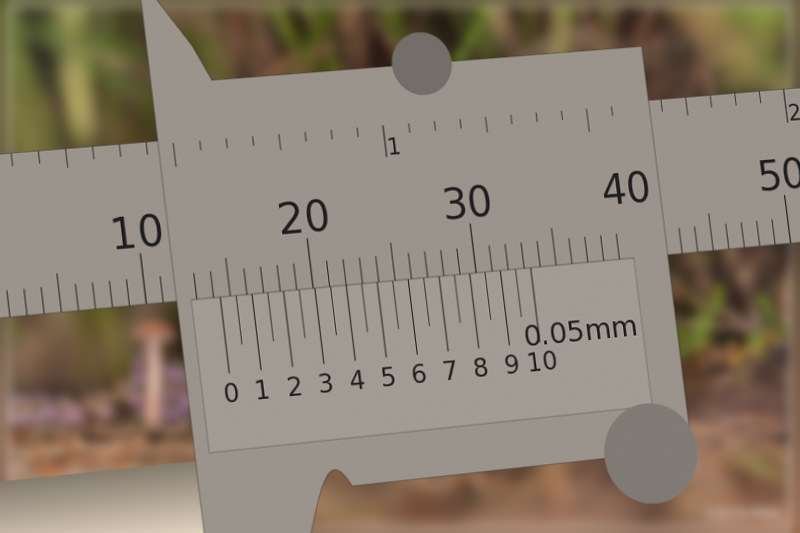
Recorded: 14.4 mm
